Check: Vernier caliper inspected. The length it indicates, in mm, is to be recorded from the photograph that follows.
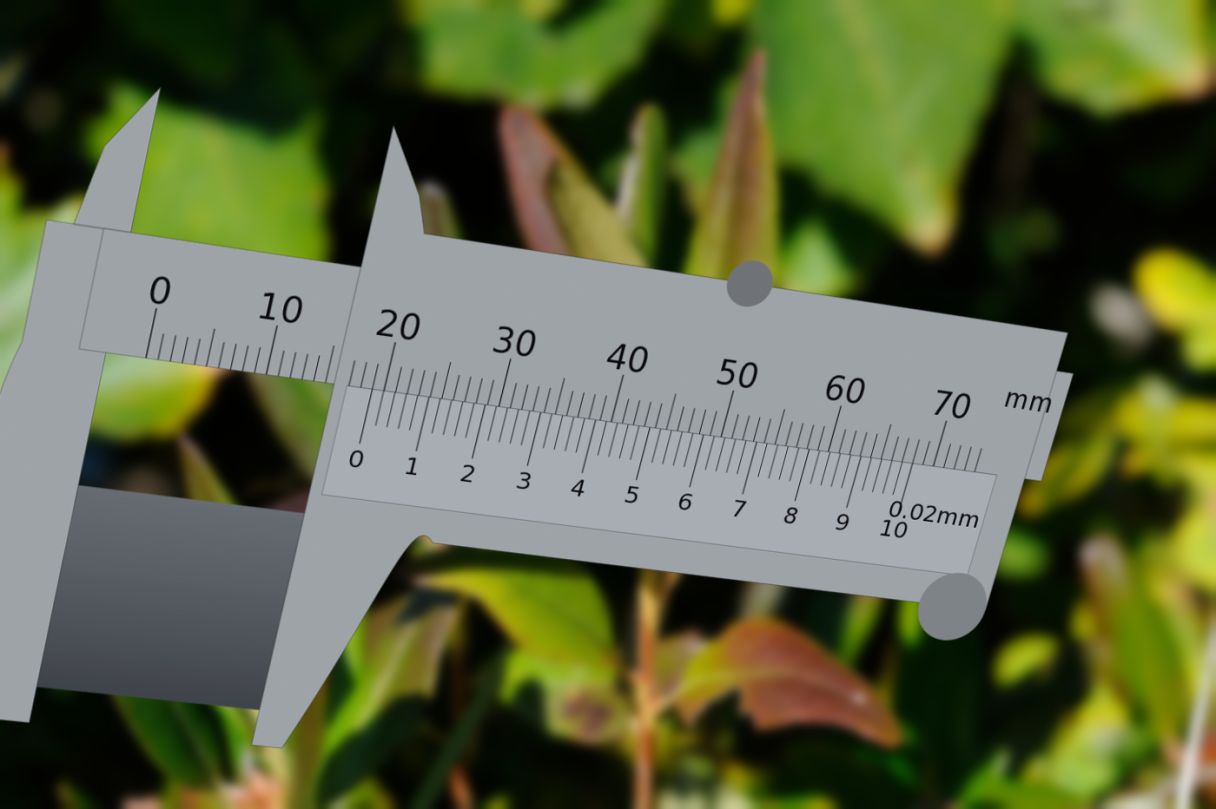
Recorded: 19.0 mm
